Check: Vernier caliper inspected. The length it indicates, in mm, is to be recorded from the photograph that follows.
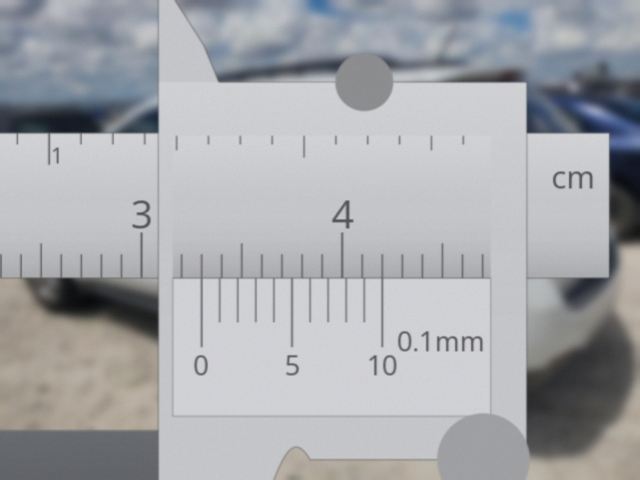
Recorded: 33.0 mm
